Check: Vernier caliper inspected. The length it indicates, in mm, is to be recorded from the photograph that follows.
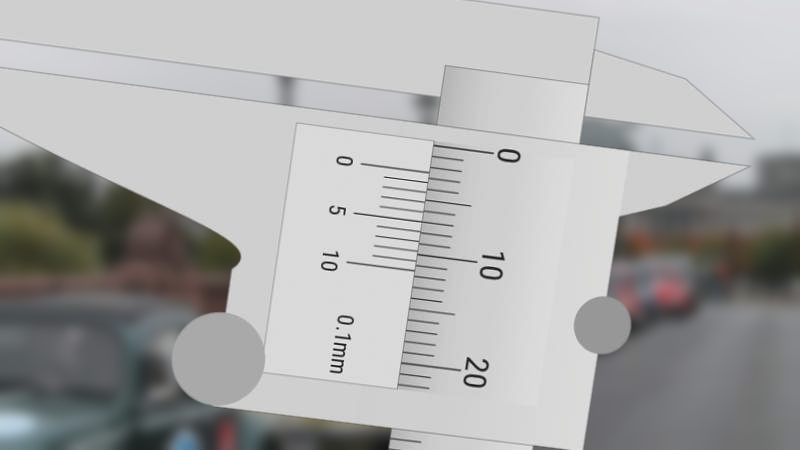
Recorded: 2.5 mm
